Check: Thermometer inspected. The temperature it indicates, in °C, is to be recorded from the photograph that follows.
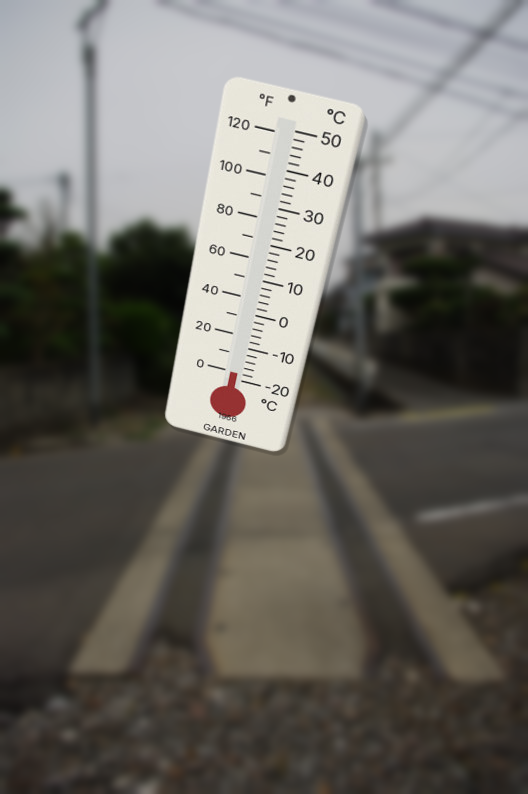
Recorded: -18 °C
